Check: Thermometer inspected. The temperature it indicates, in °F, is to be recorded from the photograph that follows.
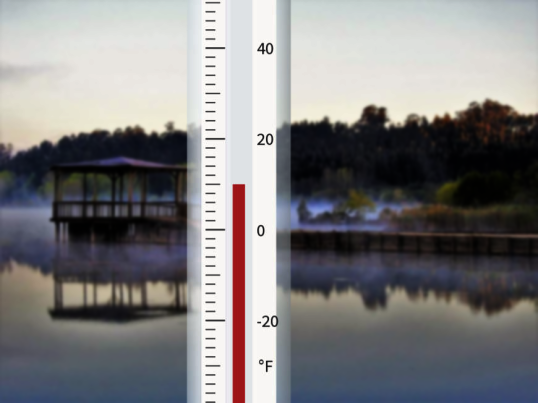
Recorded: 10 °F
